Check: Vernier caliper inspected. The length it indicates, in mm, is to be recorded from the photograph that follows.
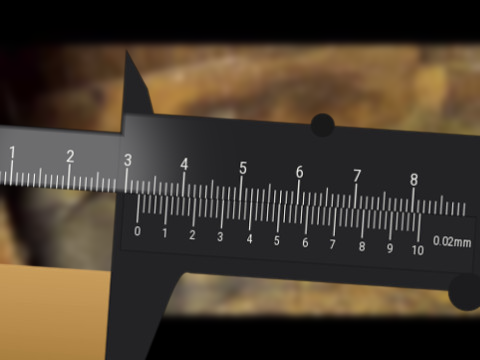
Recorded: 32.4 mm
